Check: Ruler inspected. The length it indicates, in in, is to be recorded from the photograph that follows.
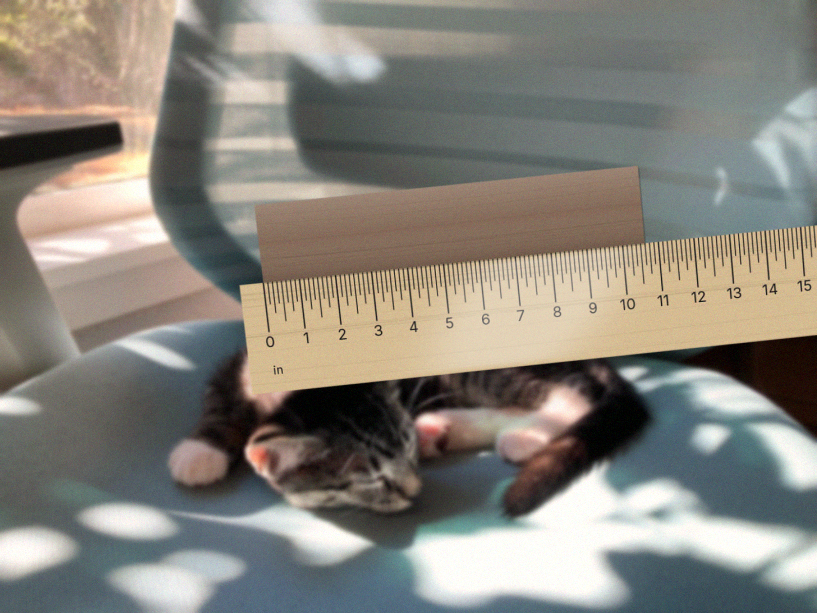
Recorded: 10.625 in
